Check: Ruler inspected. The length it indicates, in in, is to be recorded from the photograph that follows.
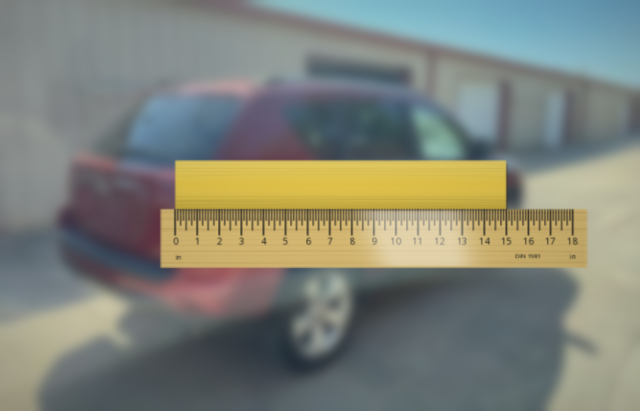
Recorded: 15 in
